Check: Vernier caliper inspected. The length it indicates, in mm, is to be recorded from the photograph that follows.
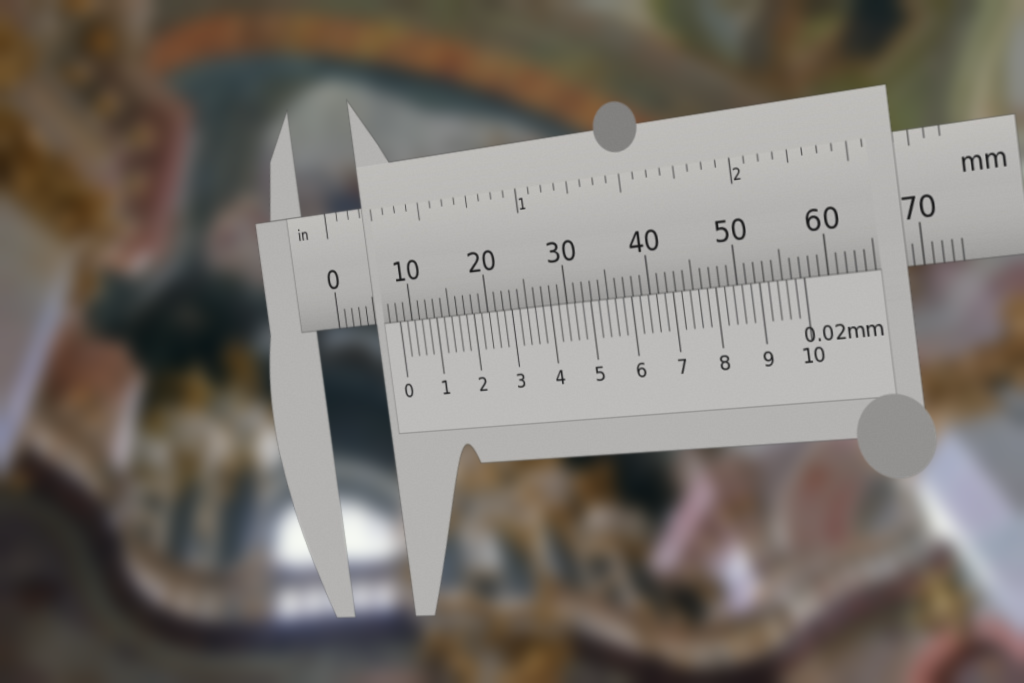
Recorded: 8.4 mm
